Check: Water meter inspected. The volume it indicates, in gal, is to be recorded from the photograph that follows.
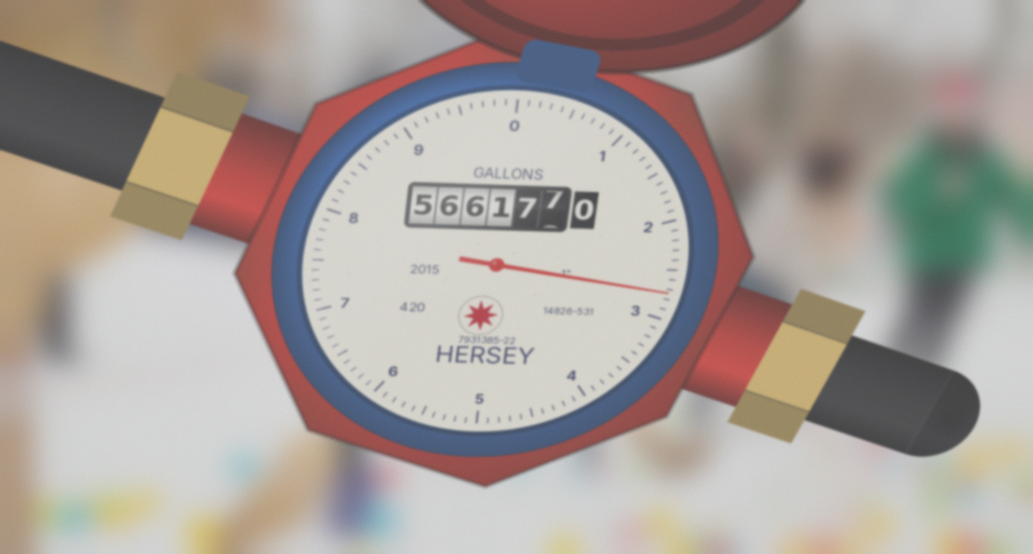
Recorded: 5661772.7 gal
